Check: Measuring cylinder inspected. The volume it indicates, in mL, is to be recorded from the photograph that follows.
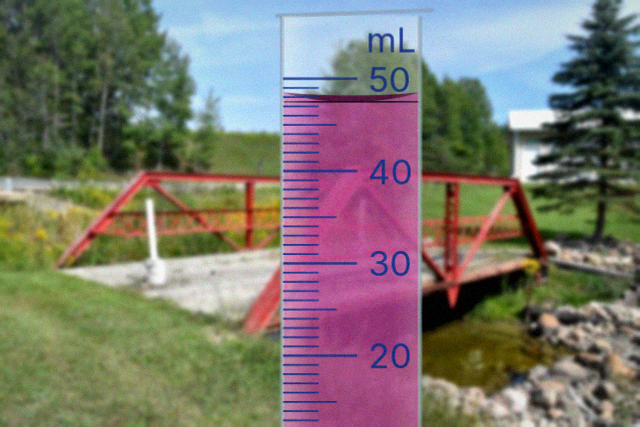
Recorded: 47.5 mL
